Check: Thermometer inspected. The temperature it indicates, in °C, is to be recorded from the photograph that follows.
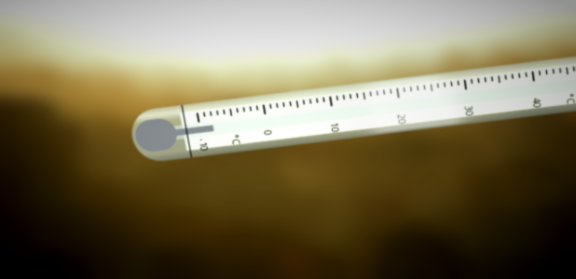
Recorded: -8 °C
